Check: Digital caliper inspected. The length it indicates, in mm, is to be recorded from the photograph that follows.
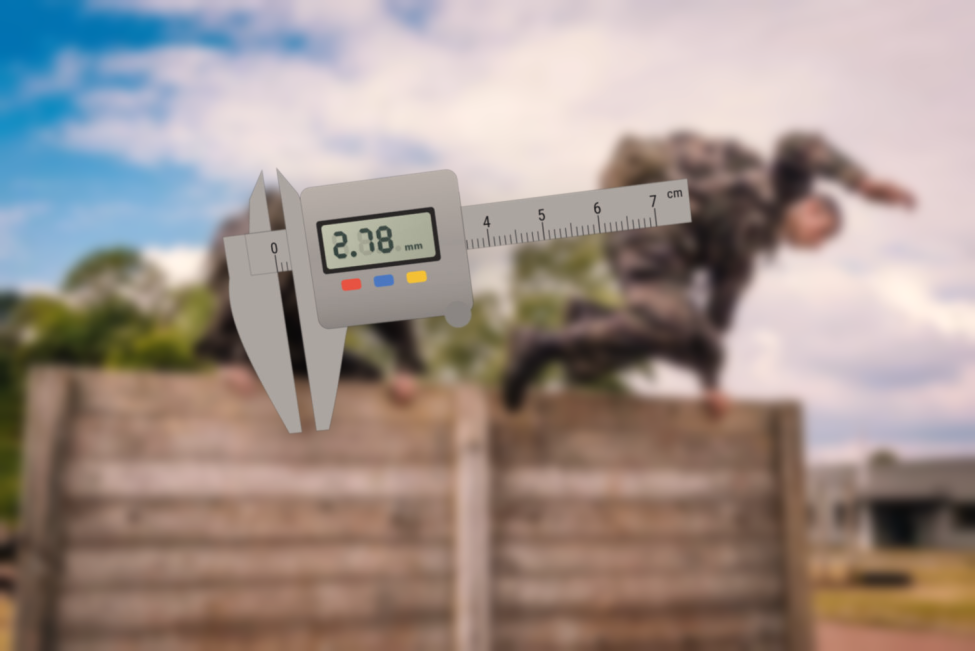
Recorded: 2.78 mm
